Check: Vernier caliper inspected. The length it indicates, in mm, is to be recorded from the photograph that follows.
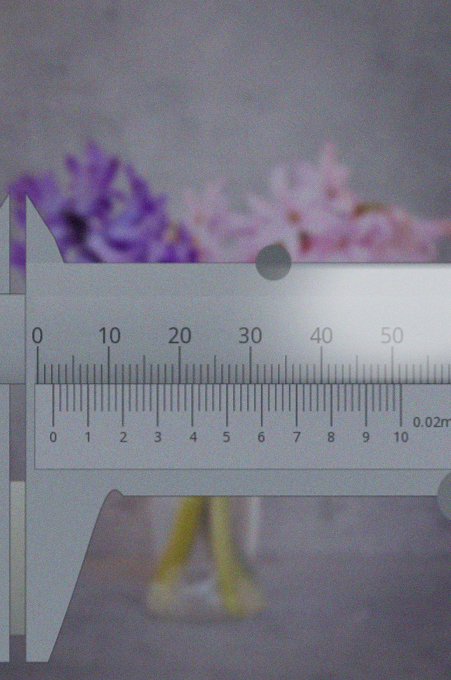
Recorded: 2.2 mm
